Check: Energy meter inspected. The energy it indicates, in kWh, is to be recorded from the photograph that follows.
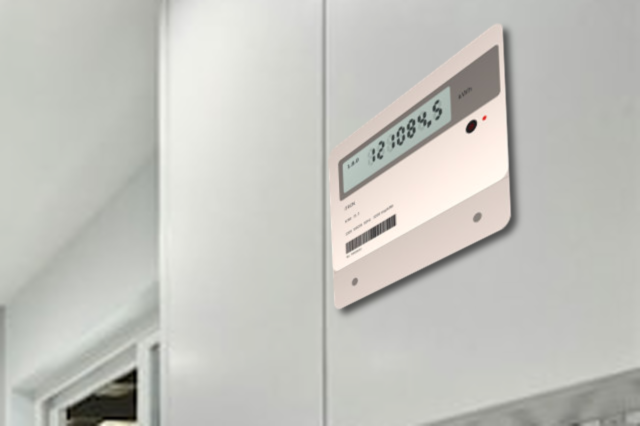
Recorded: 121084.5 kWh
